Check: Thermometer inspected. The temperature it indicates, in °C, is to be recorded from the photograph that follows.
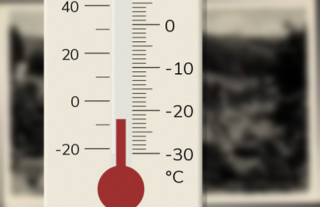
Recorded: -22 °C
